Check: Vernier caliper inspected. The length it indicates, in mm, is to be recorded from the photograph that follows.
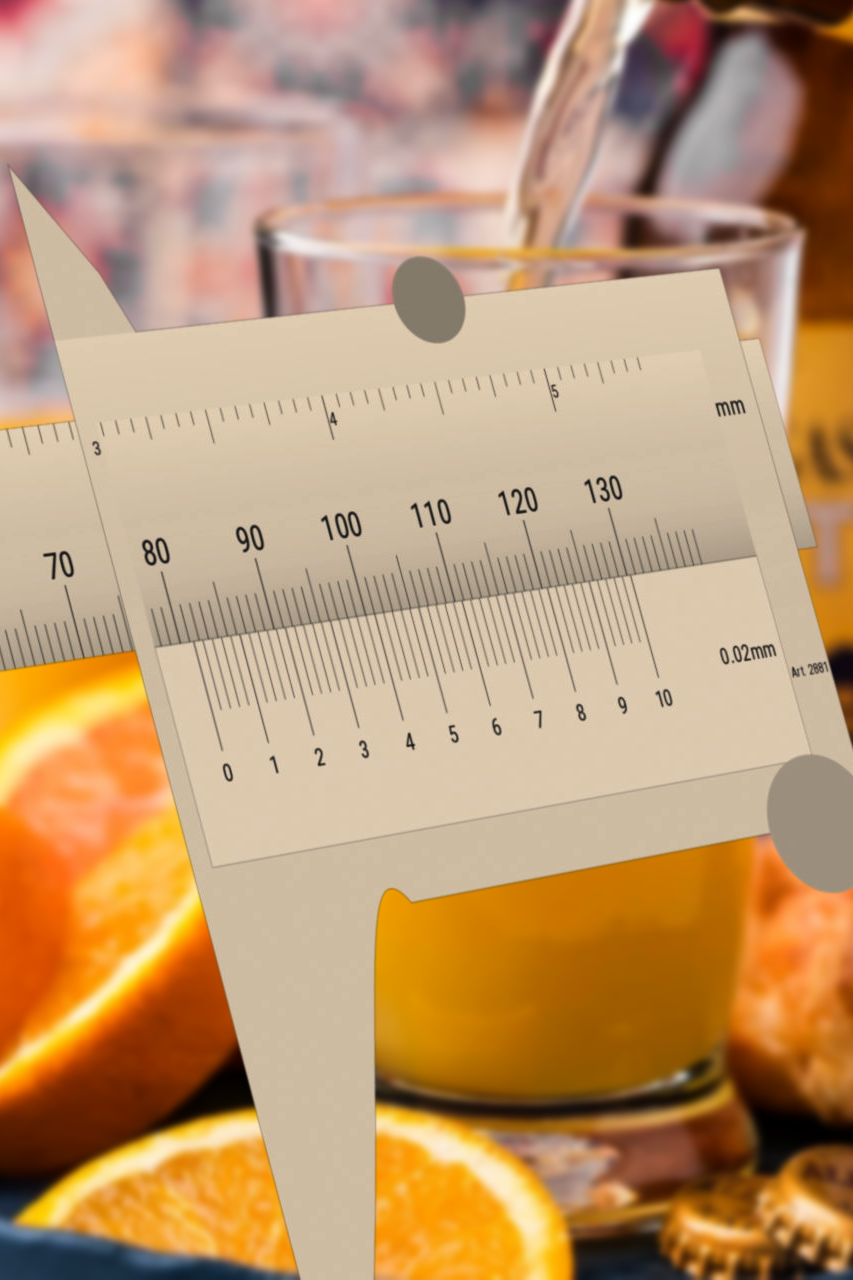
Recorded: 81.4 mm
